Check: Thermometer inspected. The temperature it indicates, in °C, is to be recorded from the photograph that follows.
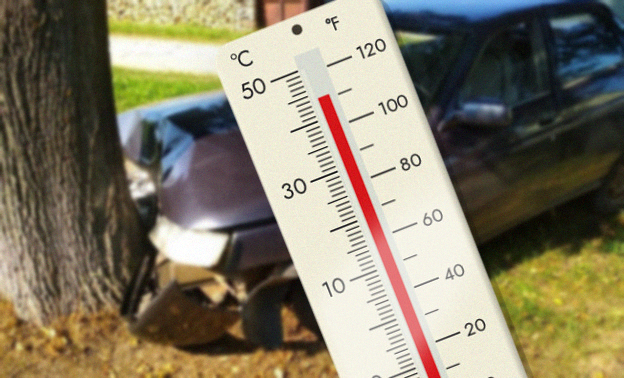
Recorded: 44 °C
